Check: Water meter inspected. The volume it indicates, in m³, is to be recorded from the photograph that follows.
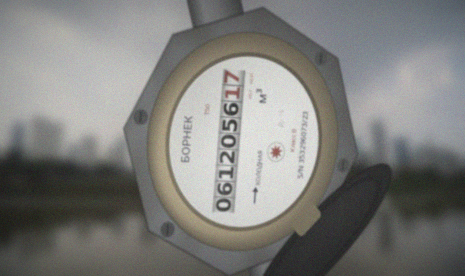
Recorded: 612056.17 m³
